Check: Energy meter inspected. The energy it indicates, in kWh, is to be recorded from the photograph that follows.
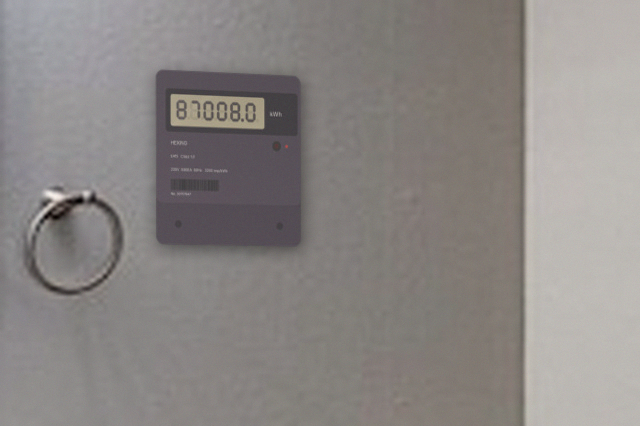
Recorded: 87008.0 kWh
